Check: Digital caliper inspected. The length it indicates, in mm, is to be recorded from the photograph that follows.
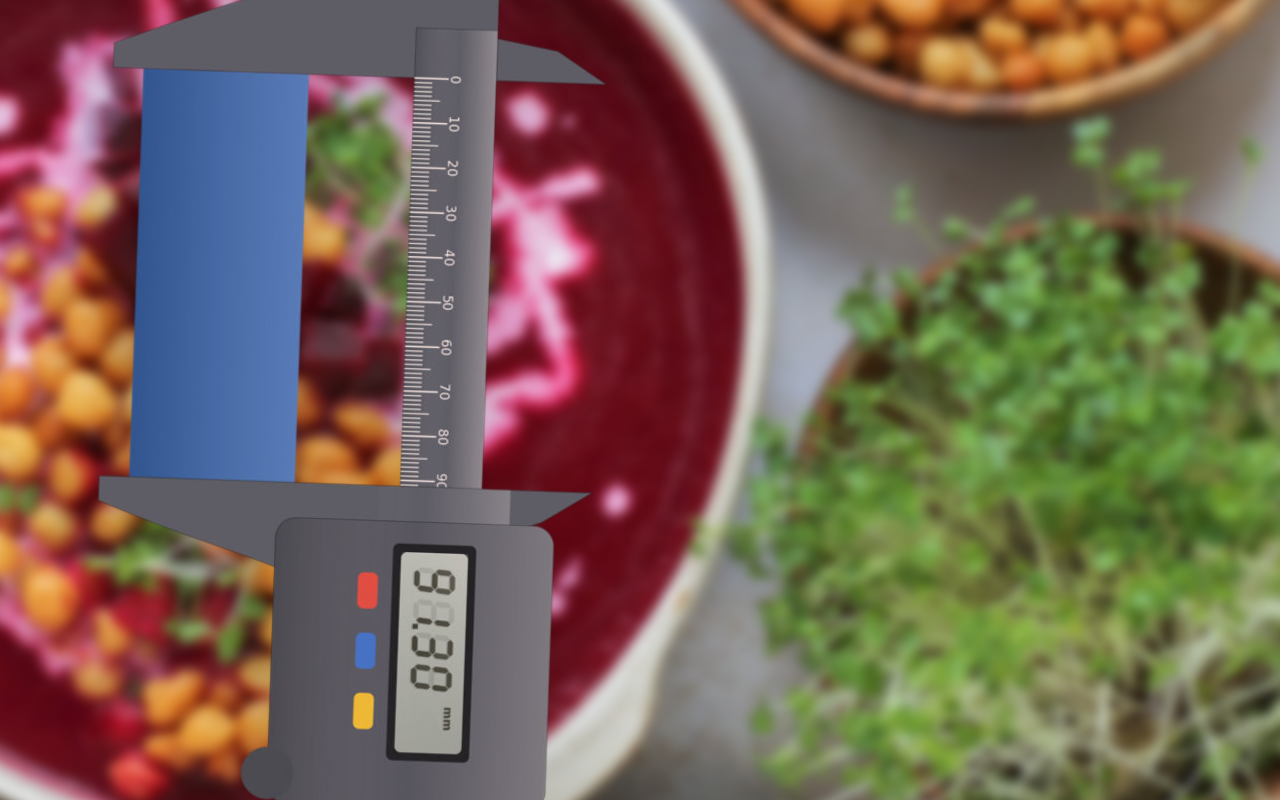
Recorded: 91.30 mm
